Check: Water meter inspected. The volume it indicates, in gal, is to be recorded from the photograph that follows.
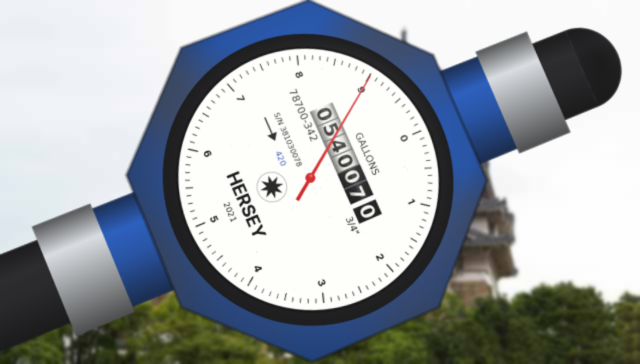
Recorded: 540069.0 gal
